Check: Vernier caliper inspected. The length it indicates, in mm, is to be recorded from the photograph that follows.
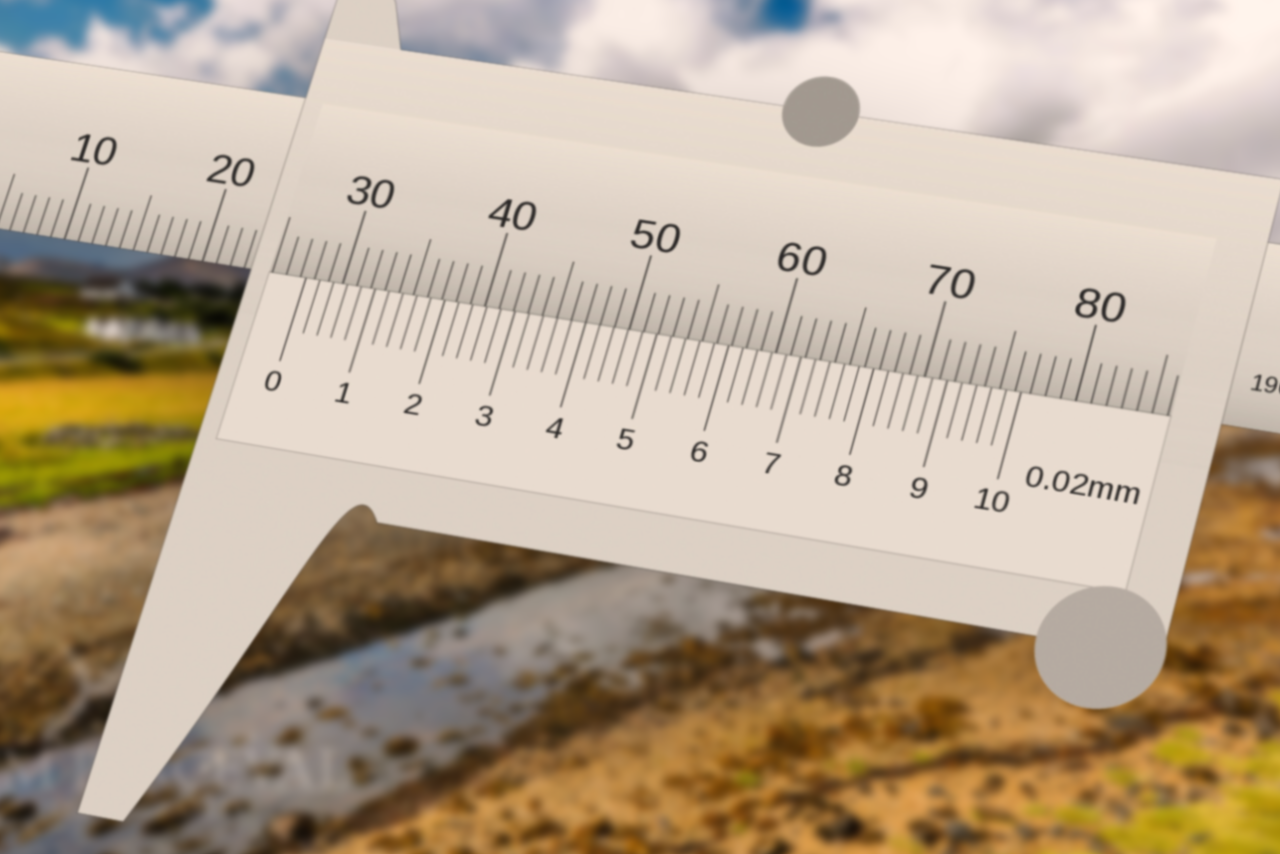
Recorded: 27.4 mm
